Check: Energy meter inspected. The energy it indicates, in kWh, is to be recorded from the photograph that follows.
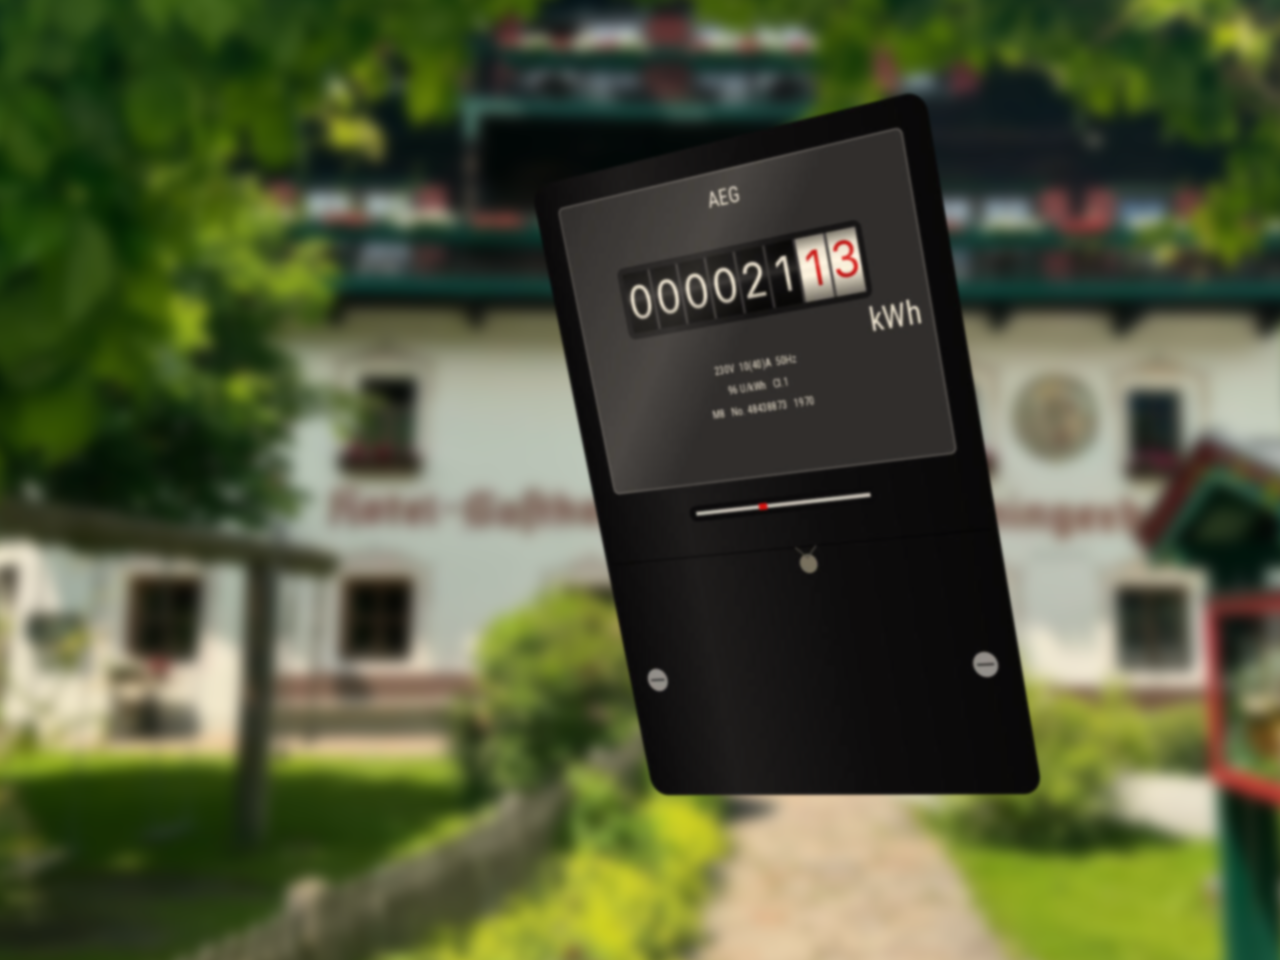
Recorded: 21.13 kWh
